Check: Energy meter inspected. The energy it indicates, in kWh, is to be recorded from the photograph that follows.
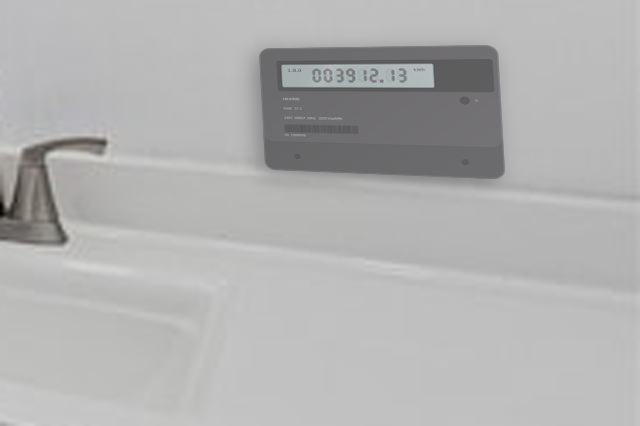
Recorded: 3912.13 kWh
